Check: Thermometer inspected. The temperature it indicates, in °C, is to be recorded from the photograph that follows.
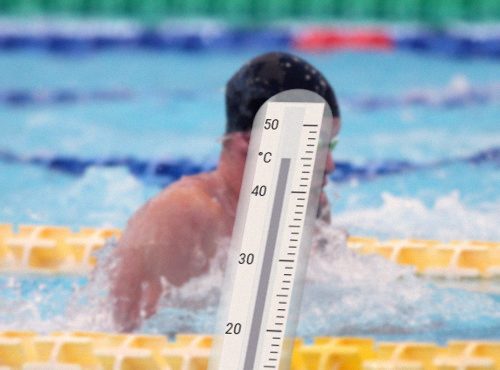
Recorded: 45 °C
